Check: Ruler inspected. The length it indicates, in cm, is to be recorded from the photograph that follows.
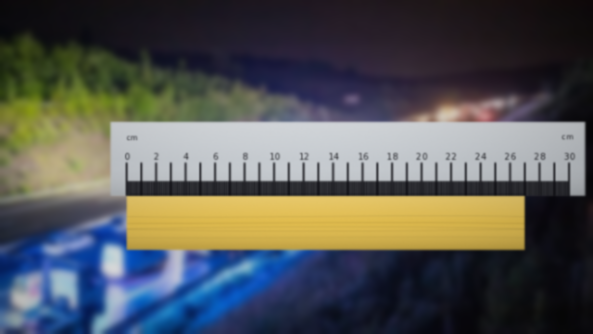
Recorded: 27 cm
